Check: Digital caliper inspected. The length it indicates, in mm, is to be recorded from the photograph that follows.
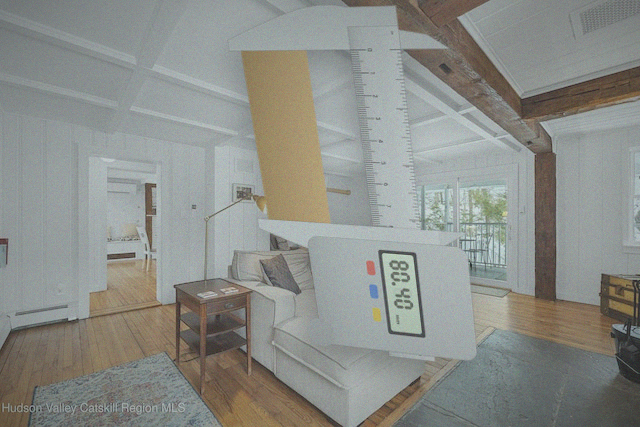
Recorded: 80.40 mm
